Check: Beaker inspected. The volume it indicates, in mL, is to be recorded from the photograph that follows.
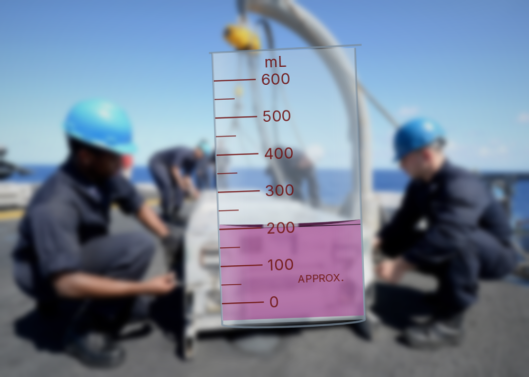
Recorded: 200 mL
